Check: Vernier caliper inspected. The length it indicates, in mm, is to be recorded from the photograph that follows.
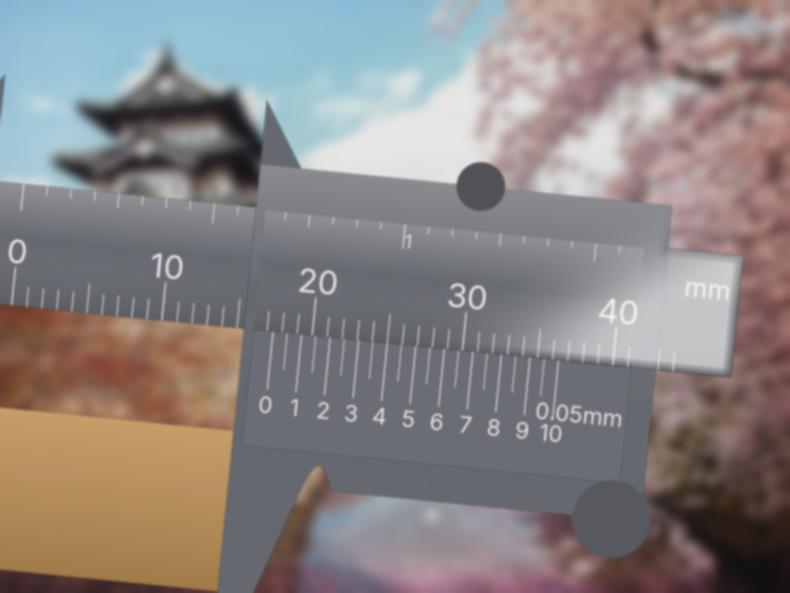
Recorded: 17.4 mm
